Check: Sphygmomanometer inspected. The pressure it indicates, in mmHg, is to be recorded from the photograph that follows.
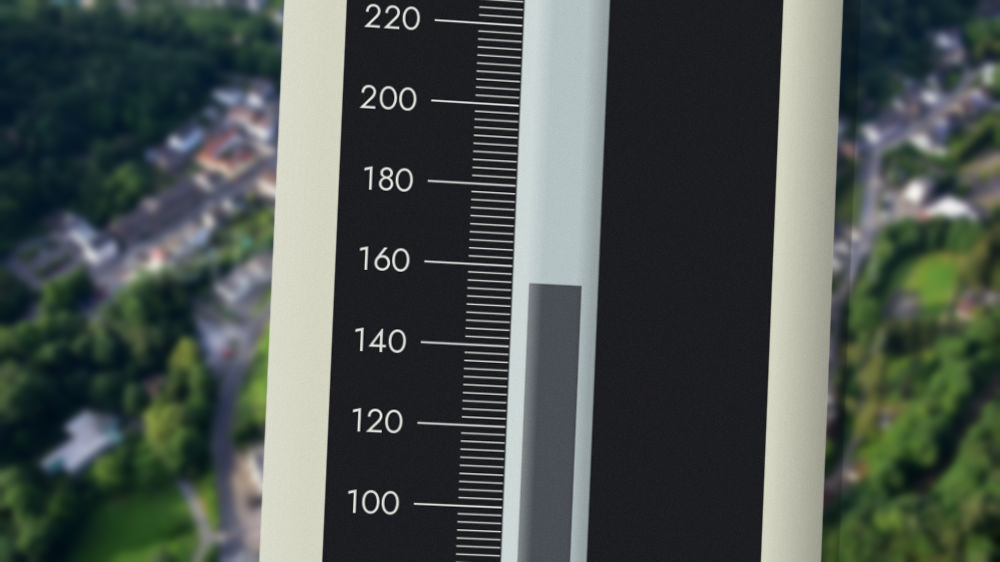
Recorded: 156 mmHg
